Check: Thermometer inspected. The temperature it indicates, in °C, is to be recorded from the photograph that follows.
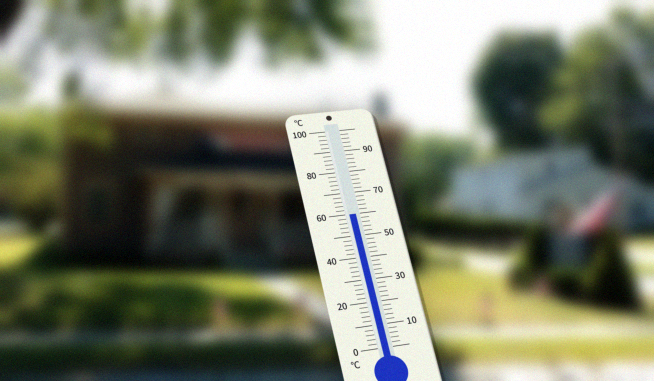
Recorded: 60 °C
